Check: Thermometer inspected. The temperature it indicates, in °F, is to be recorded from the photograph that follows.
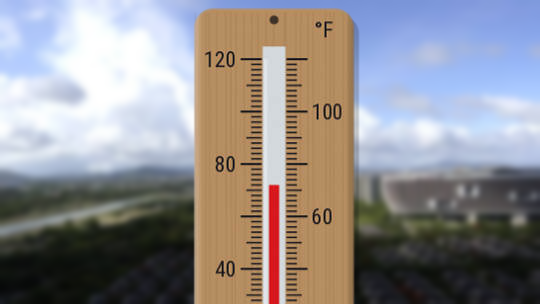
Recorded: 72 °F
